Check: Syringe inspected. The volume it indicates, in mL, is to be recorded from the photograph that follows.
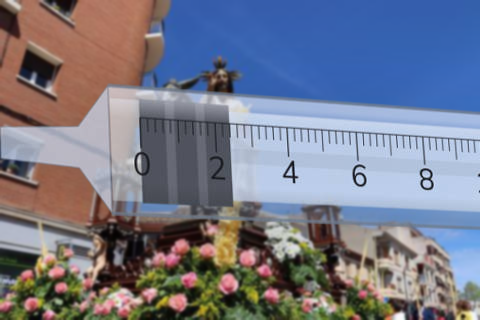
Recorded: 0 mL
